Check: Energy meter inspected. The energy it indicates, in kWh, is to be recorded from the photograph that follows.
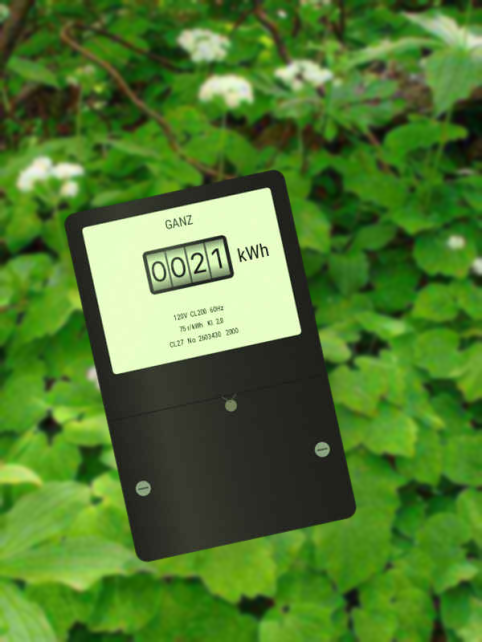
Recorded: 21 kWh
